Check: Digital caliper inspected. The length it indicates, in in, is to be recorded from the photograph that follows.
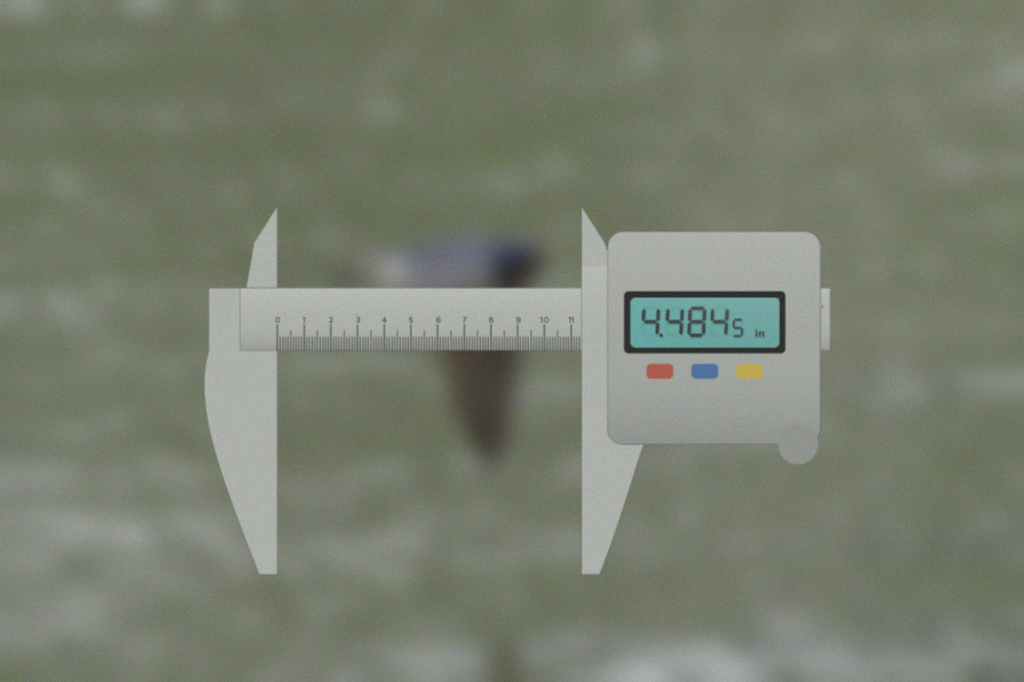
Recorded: 4.4845 in
